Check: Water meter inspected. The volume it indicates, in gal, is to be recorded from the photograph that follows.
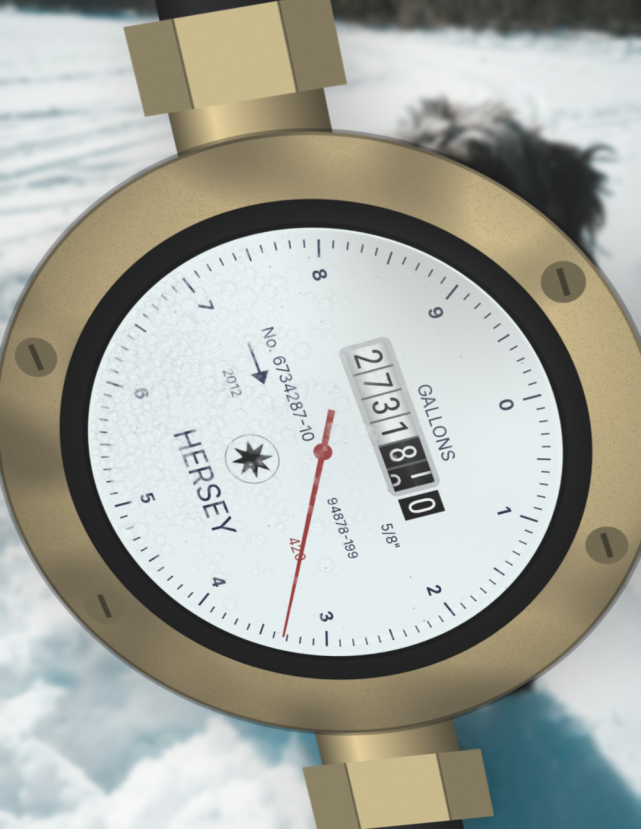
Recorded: 2731813.3 gal
